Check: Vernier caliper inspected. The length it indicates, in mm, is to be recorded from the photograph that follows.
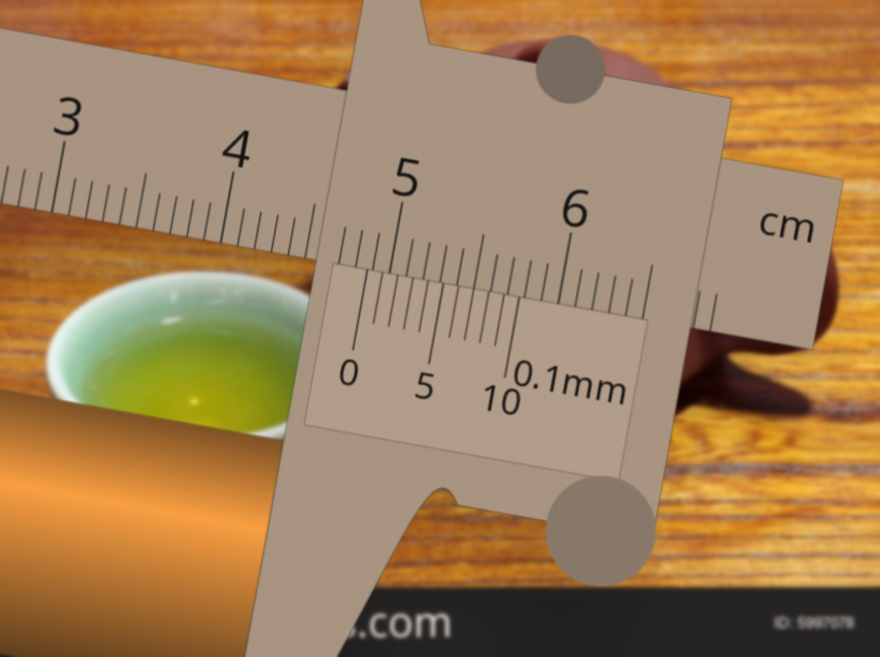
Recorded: 48.7 mm
